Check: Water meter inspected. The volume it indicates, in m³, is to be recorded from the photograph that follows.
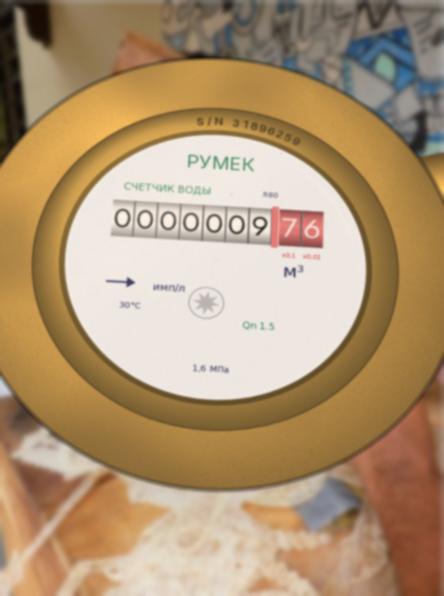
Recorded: 9.76 m³
